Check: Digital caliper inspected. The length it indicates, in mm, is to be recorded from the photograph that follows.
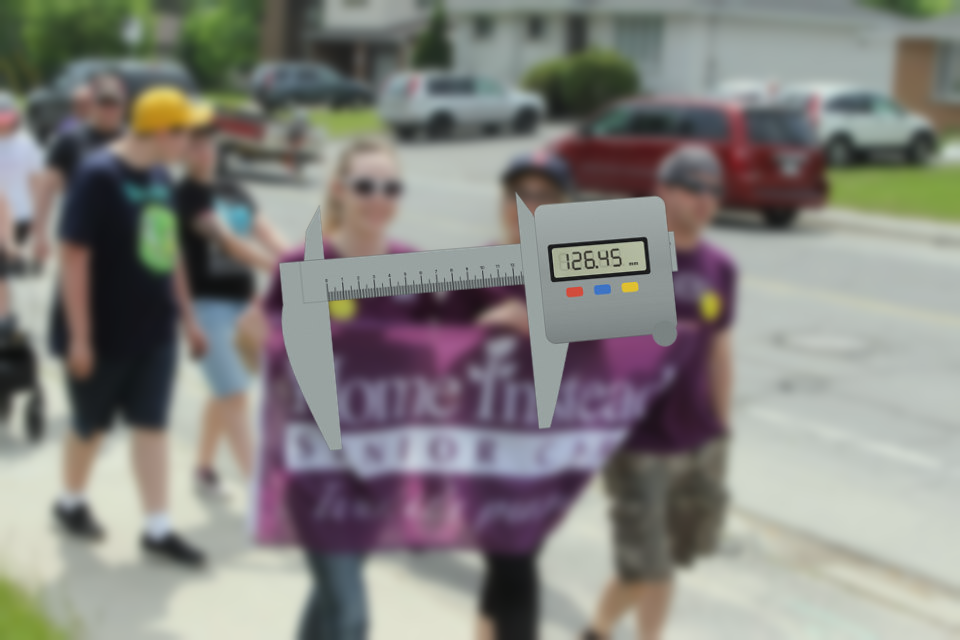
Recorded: 126.45 mm
